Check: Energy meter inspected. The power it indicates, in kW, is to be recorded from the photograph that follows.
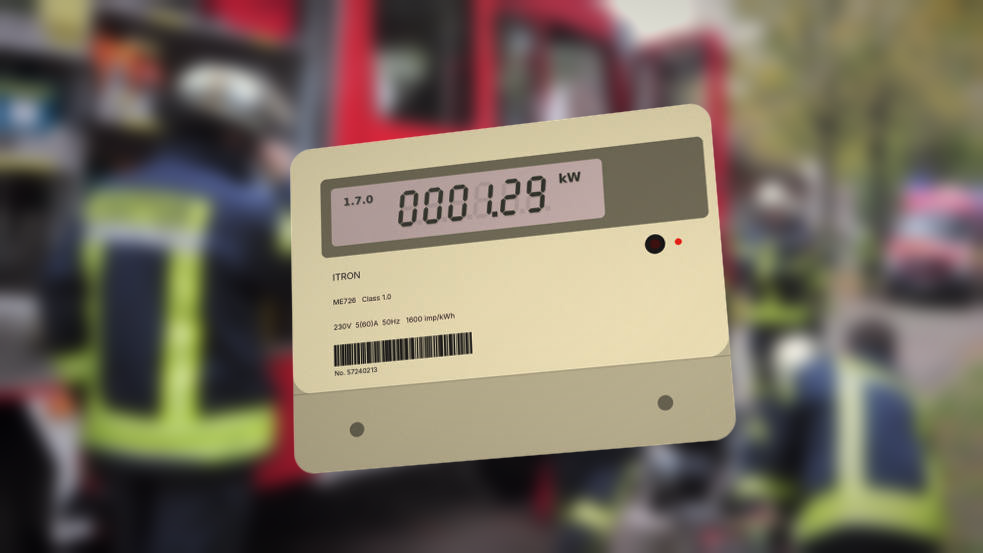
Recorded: 1.29 kW
